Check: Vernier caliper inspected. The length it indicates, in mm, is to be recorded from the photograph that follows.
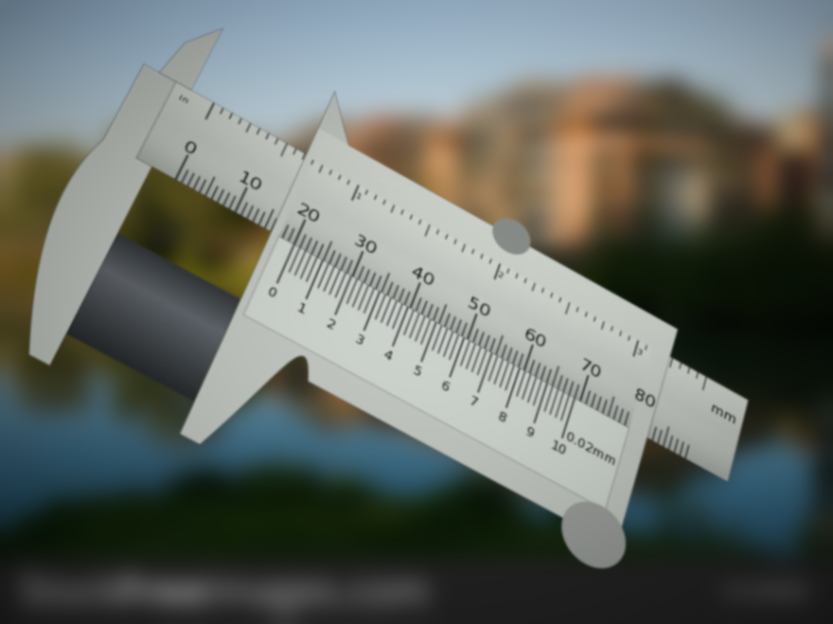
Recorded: 20.0 mm
